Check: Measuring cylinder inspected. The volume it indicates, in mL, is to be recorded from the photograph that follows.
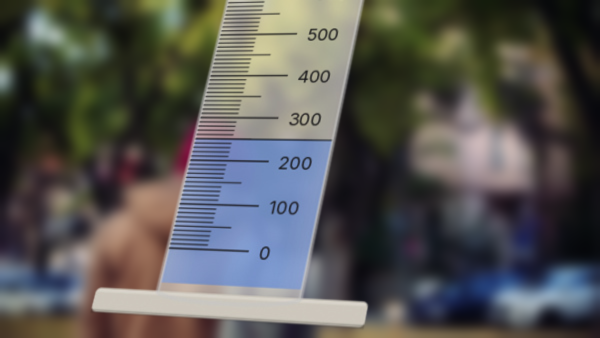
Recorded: 250 mL
